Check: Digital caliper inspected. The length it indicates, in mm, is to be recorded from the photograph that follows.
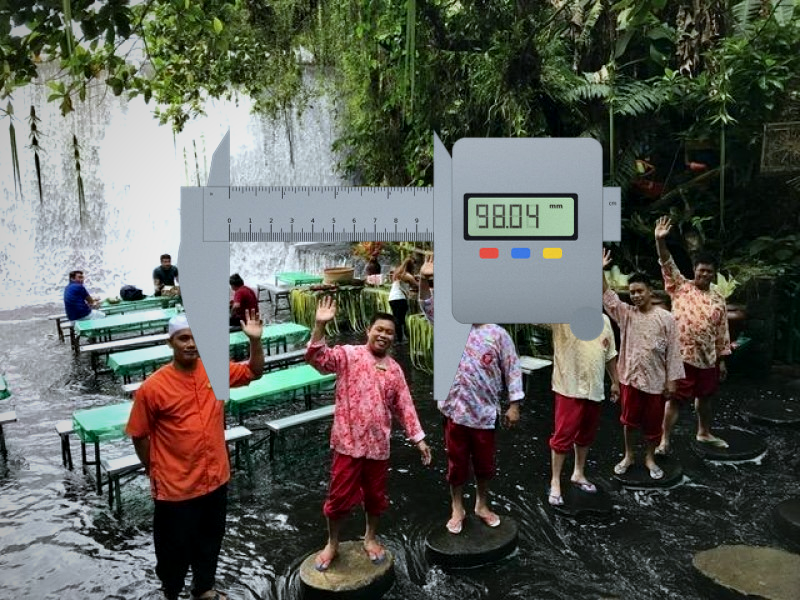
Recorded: 98.04 mm
